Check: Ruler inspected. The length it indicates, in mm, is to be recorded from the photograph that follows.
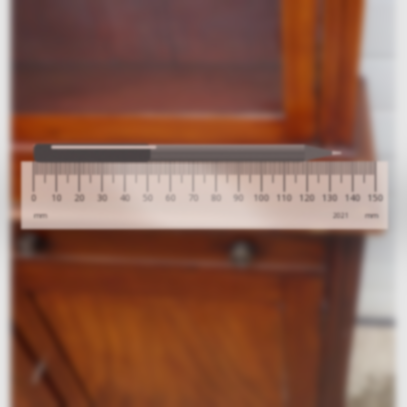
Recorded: 135 mm
